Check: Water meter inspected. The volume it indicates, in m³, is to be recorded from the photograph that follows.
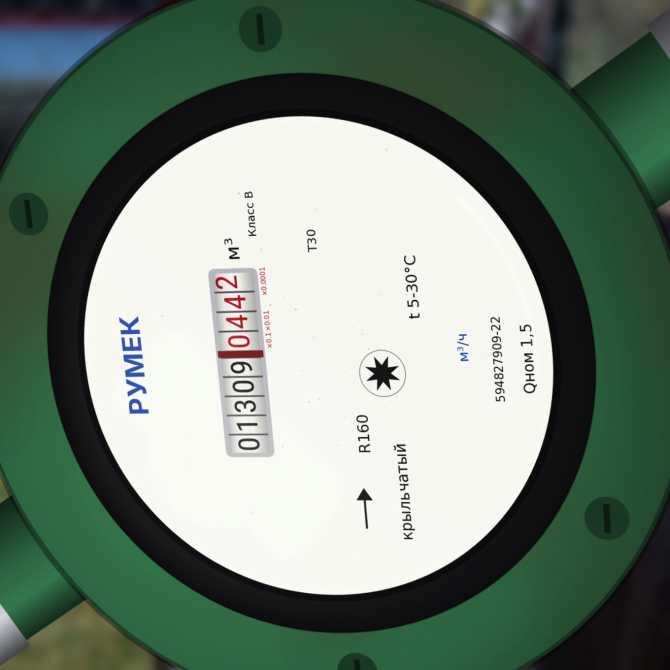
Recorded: 1309.0442 m³
